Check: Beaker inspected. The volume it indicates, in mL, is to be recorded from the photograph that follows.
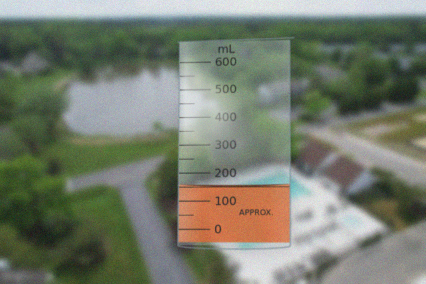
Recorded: 150 mL
